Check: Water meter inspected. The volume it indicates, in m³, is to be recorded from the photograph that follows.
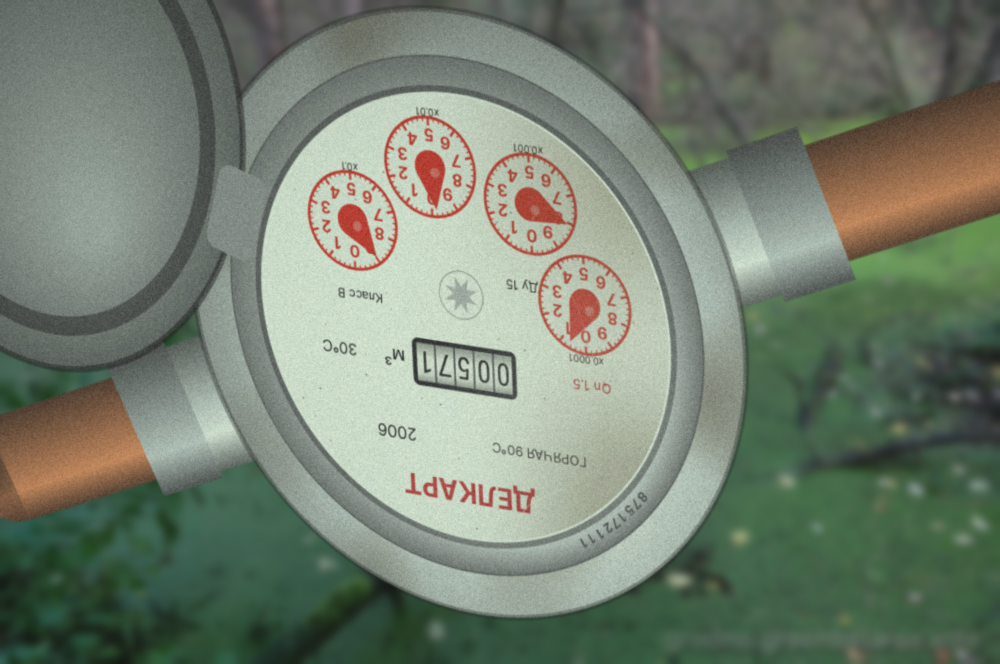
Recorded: 571.8980 m³
